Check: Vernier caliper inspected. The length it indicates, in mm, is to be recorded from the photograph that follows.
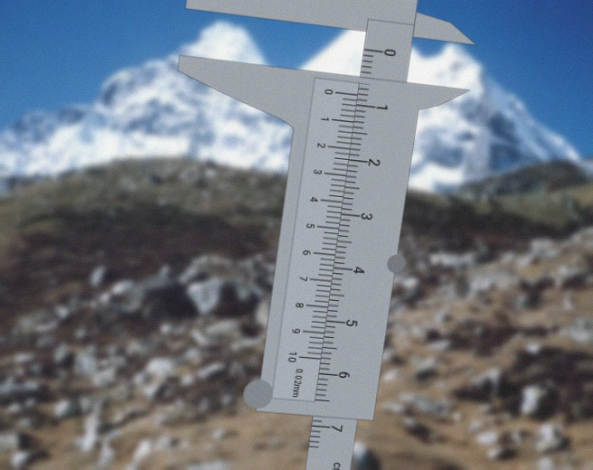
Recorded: 8.2 mm
